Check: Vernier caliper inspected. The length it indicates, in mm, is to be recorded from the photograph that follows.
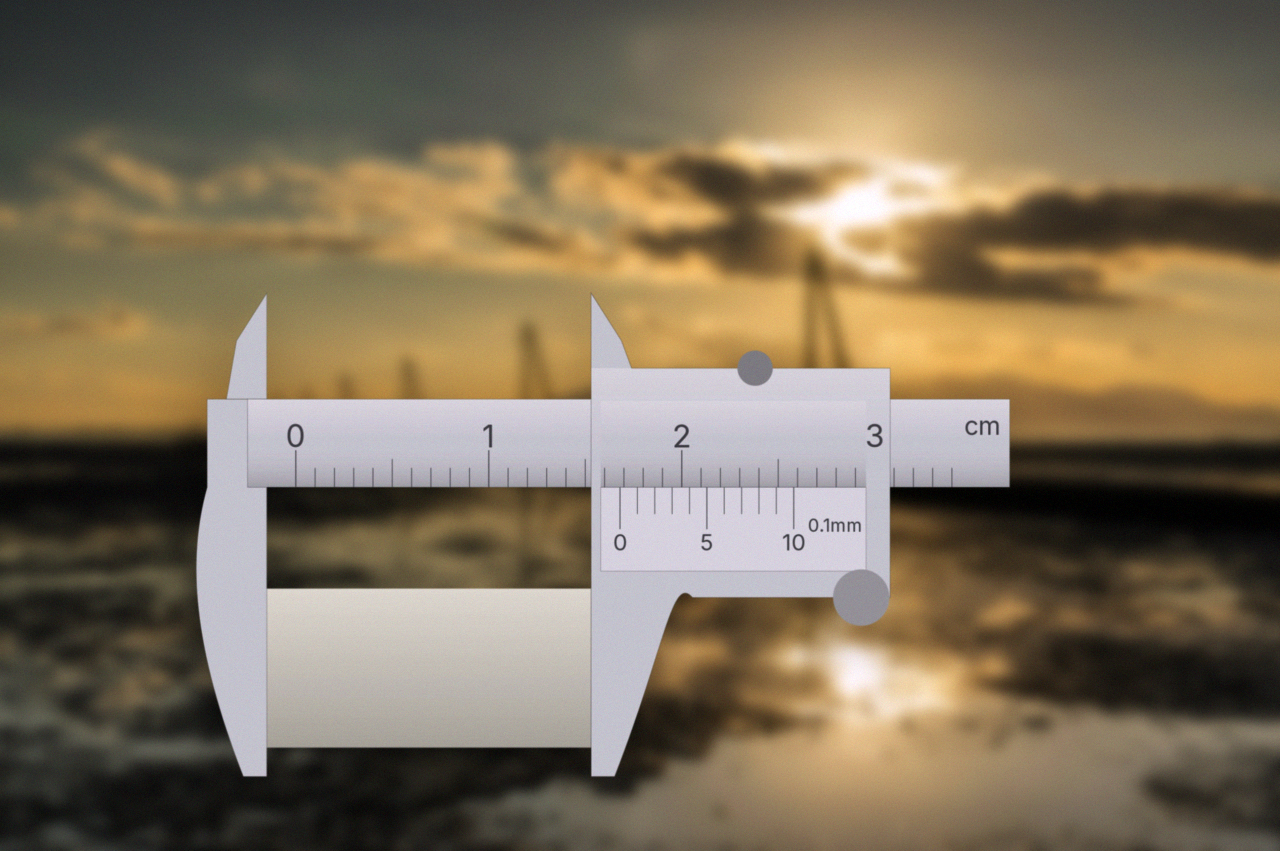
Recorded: 16.8 mm
